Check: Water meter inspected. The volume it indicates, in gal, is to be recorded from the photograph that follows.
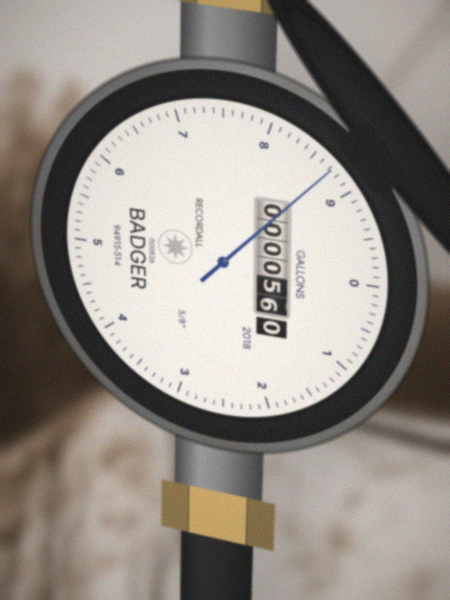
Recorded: 558.7 gal
